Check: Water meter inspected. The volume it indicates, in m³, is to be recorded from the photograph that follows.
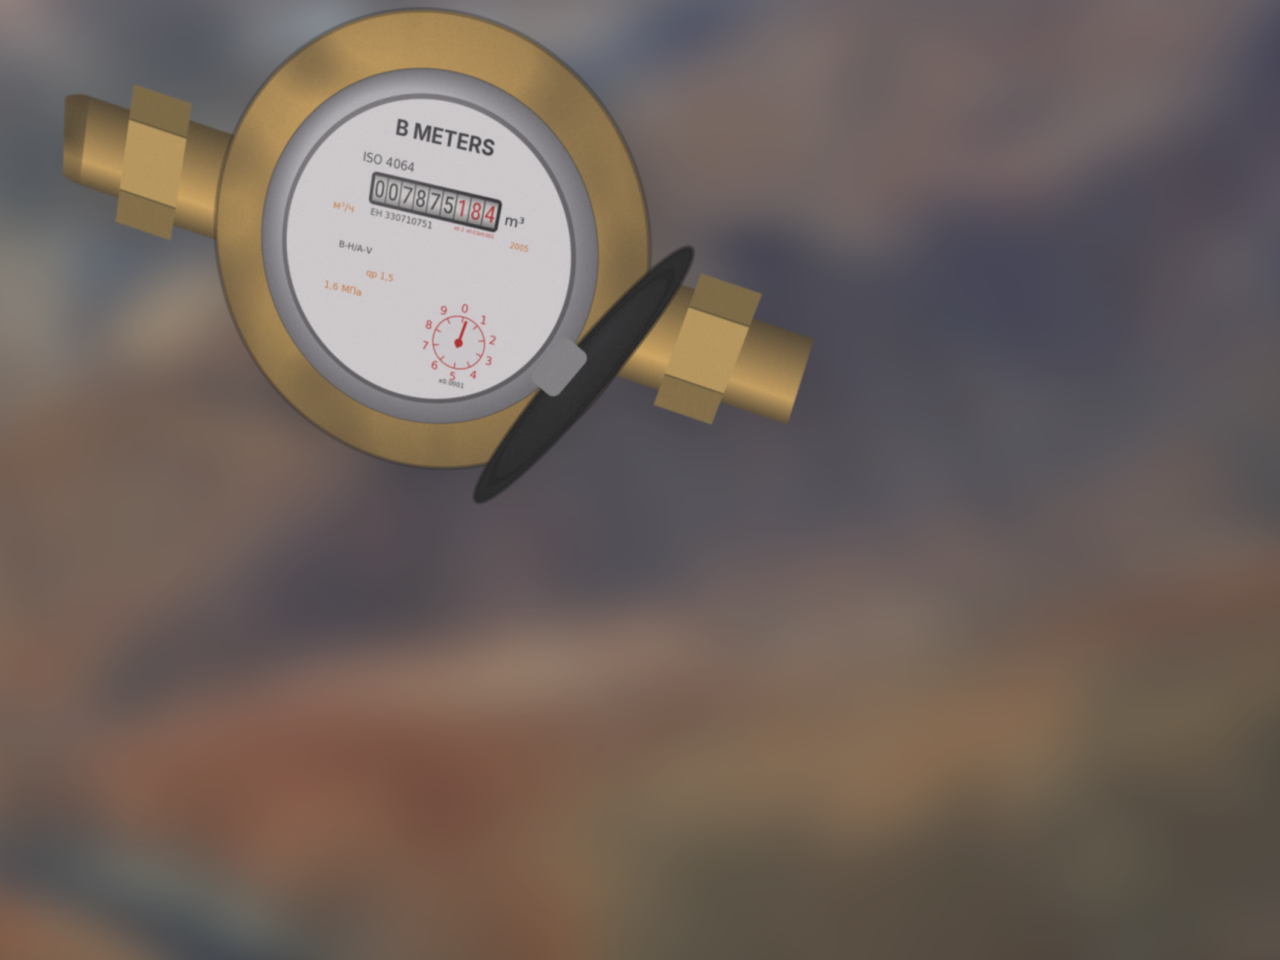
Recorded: 7875.1840 m³
